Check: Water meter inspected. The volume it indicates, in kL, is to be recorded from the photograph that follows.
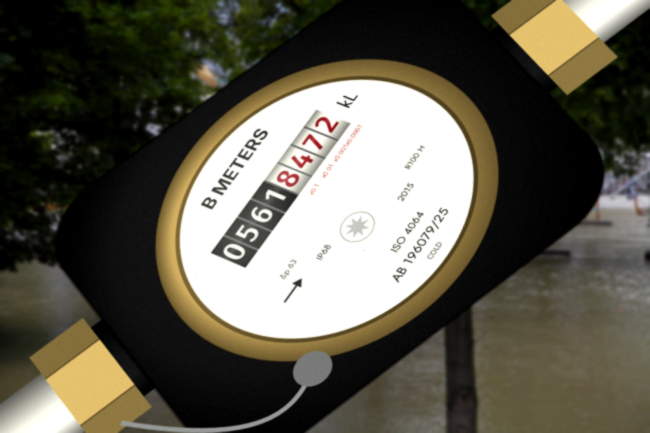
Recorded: 561.8472 kL
